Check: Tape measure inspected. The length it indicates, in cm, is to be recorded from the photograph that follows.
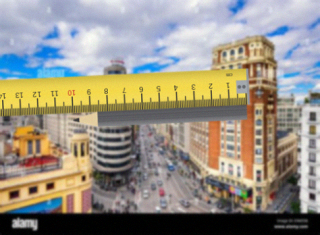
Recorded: 10 cm
